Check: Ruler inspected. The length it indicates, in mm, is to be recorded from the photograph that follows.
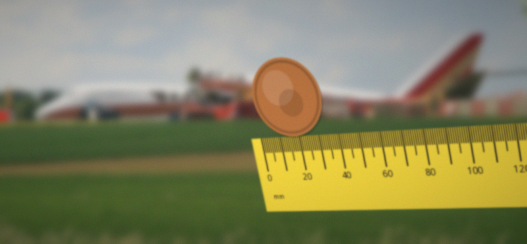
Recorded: 35 mm
